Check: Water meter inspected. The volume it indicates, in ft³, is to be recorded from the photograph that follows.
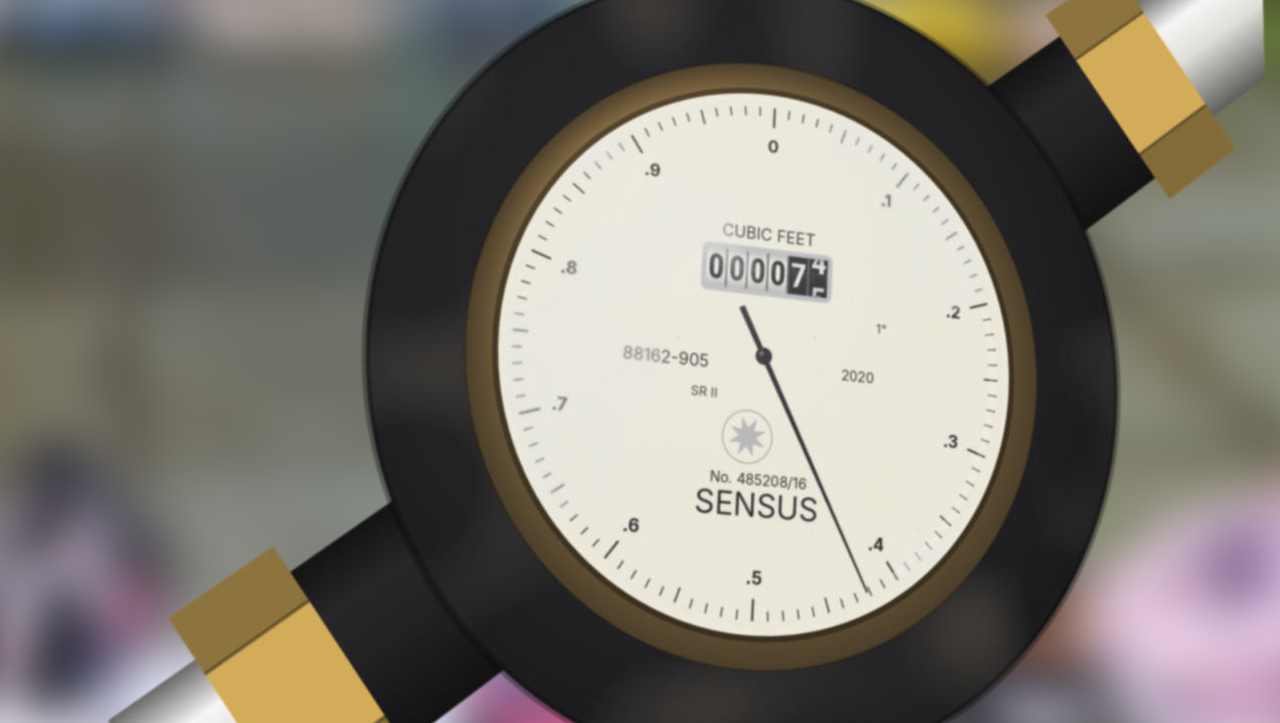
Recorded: 74.42 ft³
